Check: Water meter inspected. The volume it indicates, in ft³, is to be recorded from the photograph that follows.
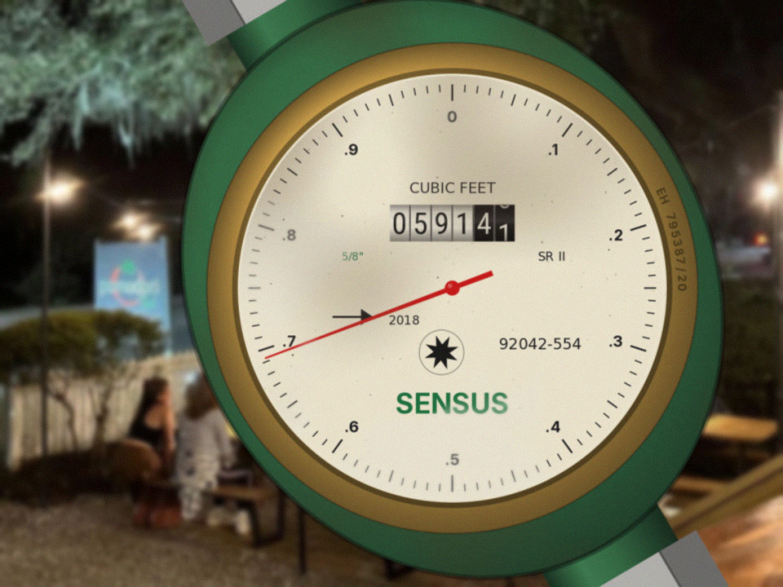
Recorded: 59140.69 ft³
